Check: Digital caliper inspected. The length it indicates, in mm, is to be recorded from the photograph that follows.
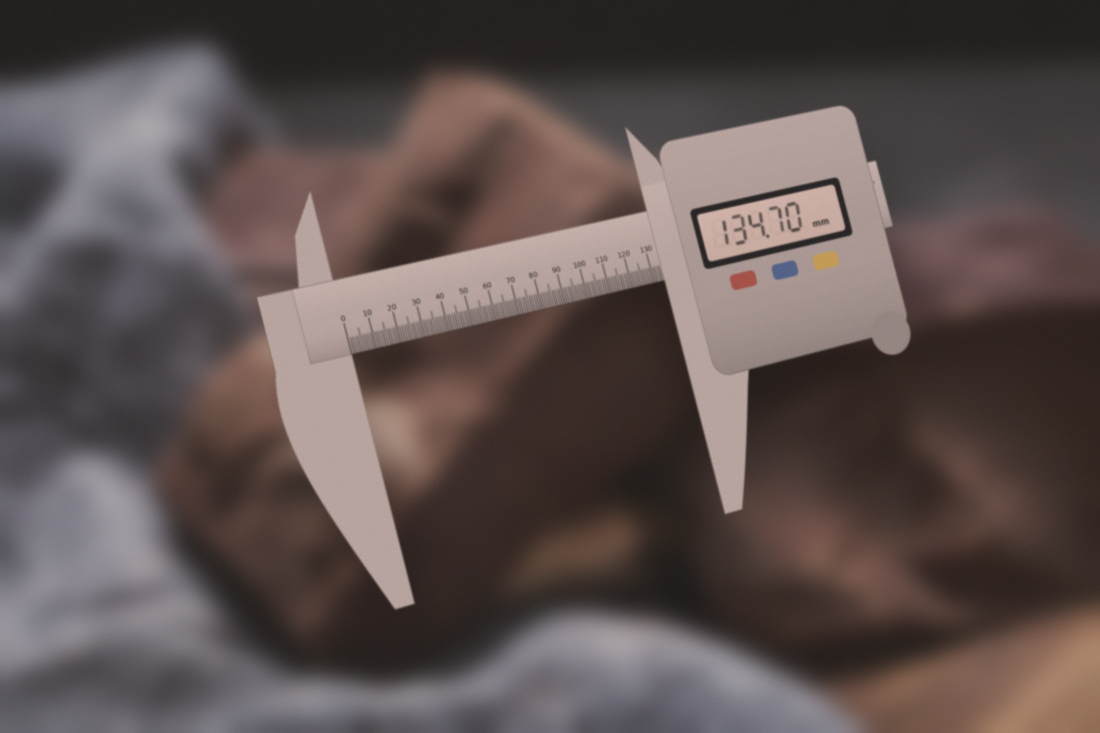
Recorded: 134.70 mm
